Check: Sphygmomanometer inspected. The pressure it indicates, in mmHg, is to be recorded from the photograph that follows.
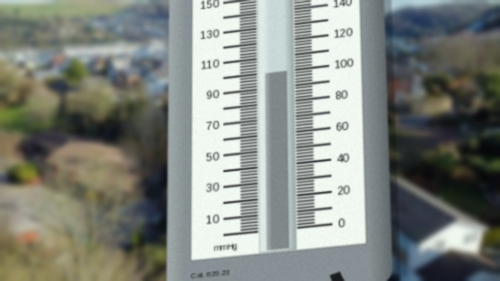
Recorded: 100 mmHg
